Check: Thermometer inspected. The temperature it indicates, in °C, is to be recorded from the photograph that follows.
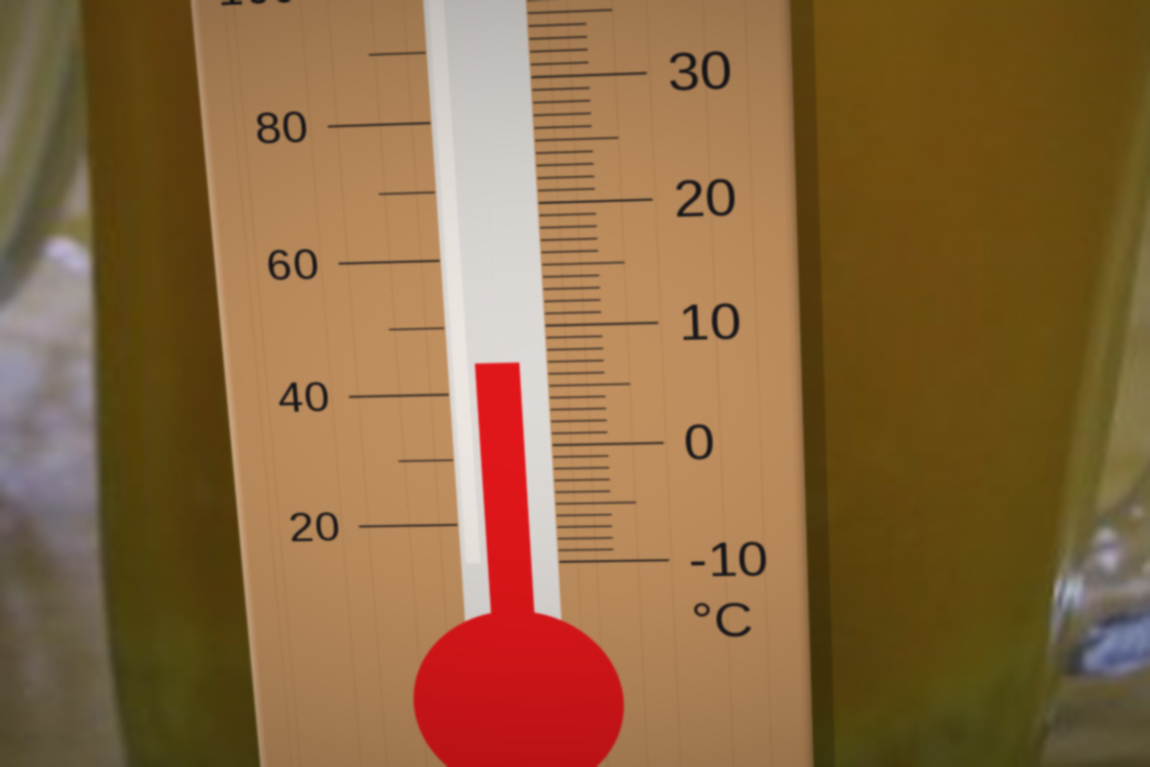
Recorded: 7 °C
